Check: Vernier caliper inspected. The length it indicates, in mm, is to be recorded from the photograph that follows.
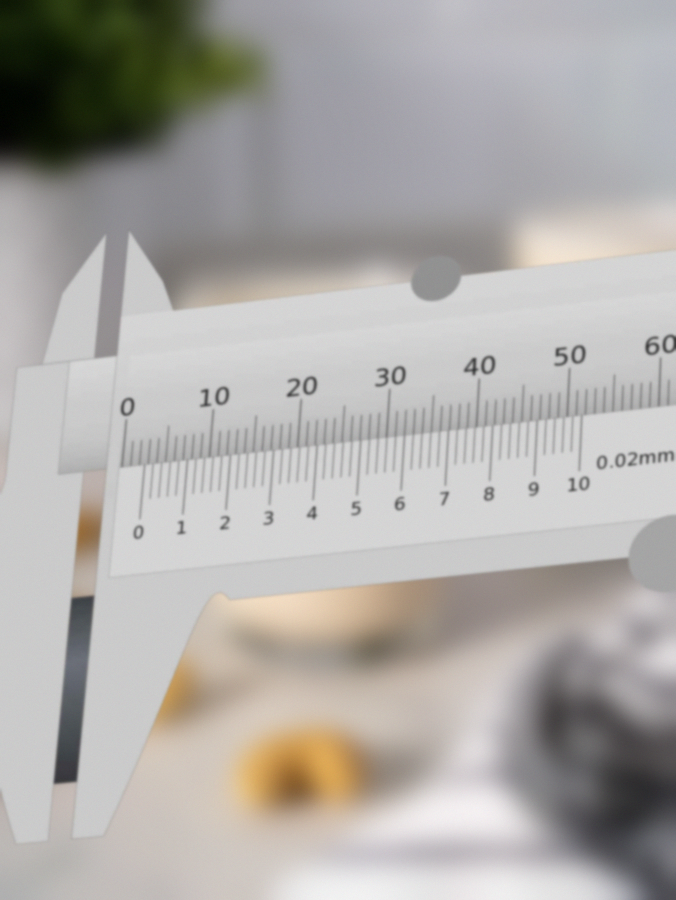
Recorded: 2.6 mm
